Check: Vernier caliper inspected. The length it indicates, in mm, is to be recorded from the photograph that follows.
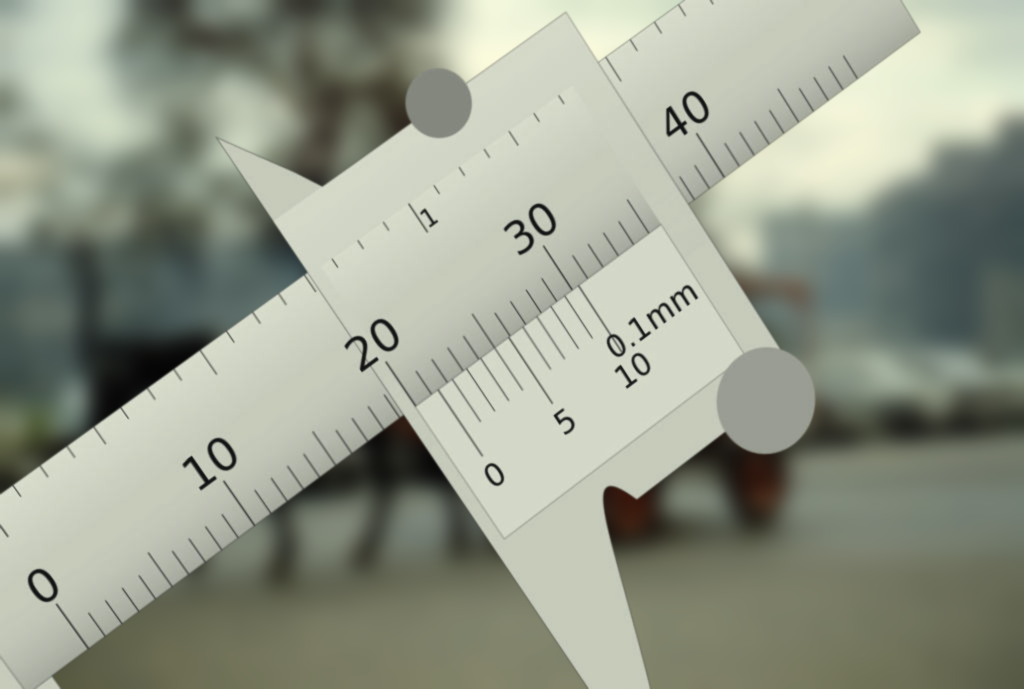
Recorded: 21.4 mm
